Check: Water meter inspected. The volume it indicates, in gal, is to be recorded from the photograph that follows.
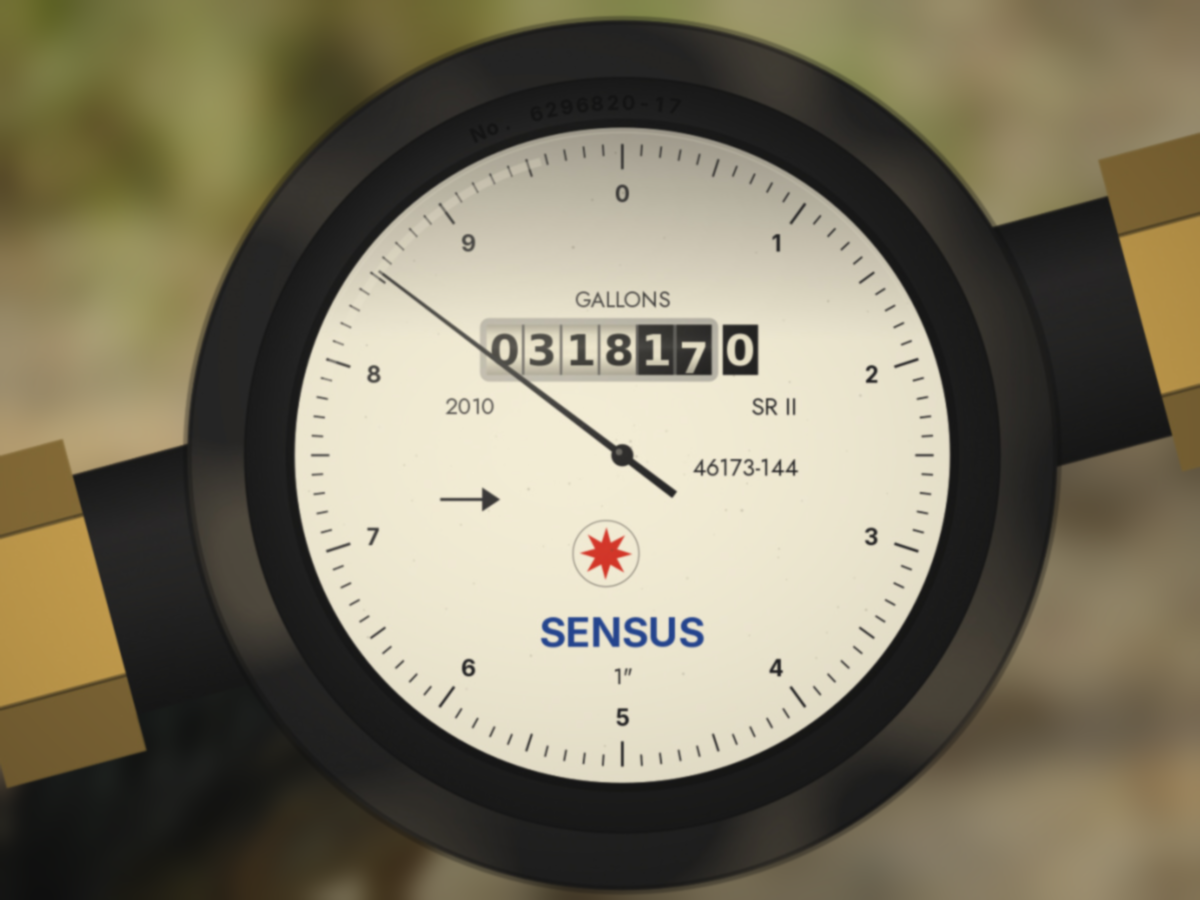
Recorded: 318168.5 gal
